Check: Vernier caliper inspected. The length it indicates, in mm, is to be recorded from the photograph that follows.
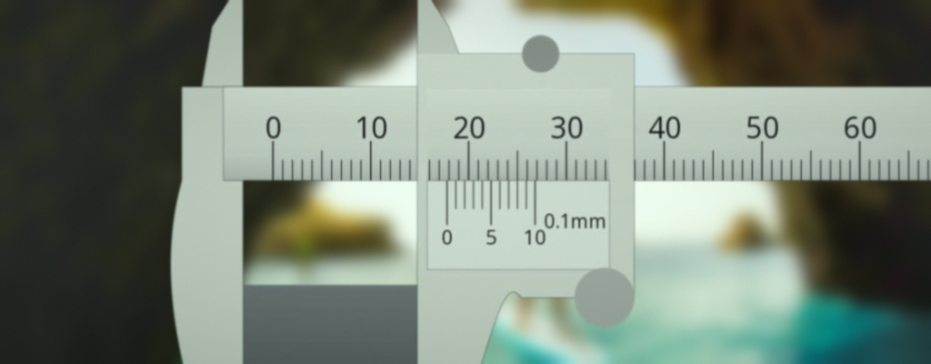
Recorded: 17.8 mm
